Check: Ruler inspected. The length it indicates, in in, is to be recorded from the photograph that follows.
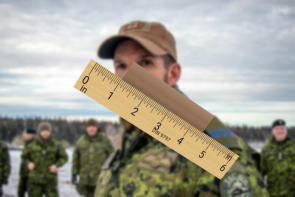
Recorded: 3.5 in
